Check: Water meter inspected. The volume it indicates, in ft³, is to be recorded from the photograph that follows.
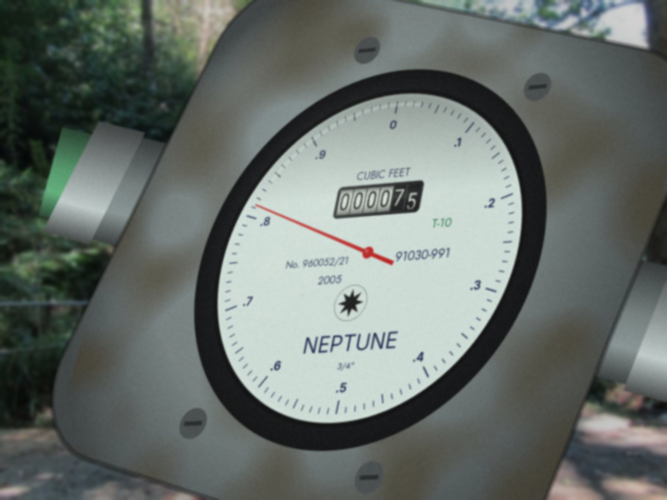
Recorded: 74.81 ft³
